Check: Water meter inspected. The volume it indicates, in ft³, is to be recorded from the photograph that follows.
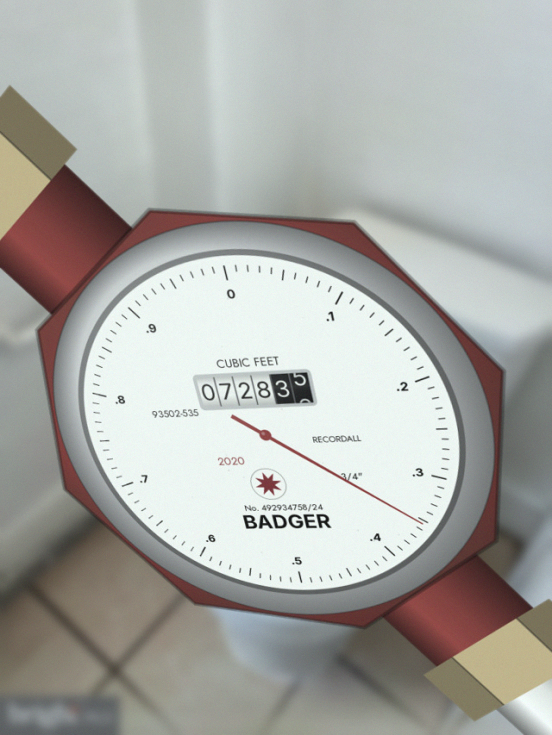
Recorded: 72835.35 ft³
